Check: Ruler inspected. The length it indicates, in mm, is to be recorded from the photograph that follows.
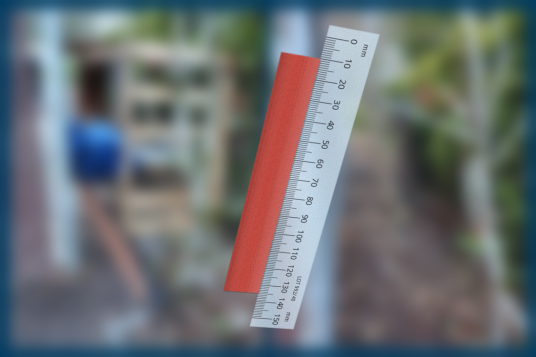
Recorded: 125 mm
